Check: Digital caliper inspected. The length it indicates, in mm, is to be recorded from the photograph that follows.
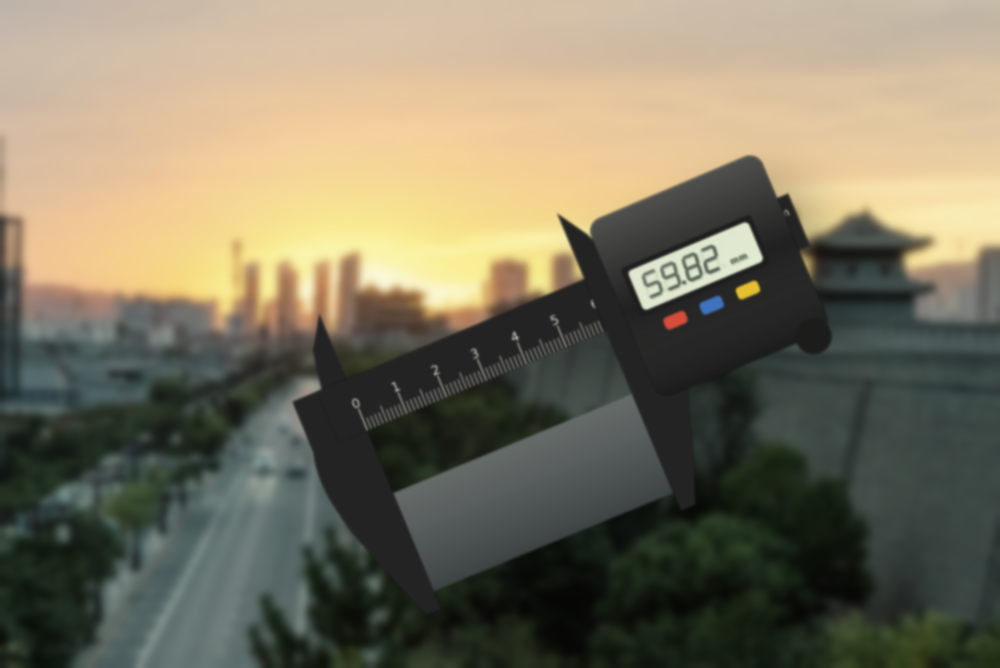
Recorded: 59.82 mm
